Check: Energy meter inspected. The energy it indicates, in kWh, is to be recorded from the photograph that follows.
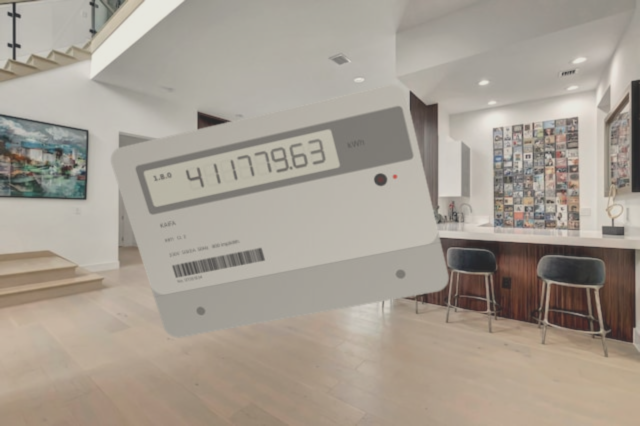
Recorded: 411779.63 kWh
